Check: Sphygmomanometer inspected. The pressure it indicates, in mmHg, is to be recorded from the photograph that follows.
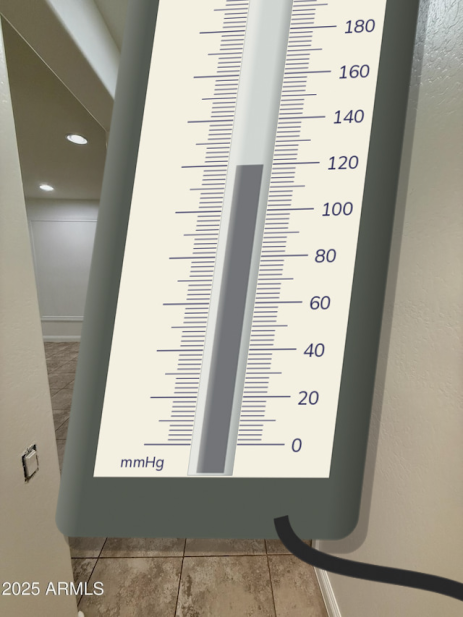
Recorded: 120 mmHg
